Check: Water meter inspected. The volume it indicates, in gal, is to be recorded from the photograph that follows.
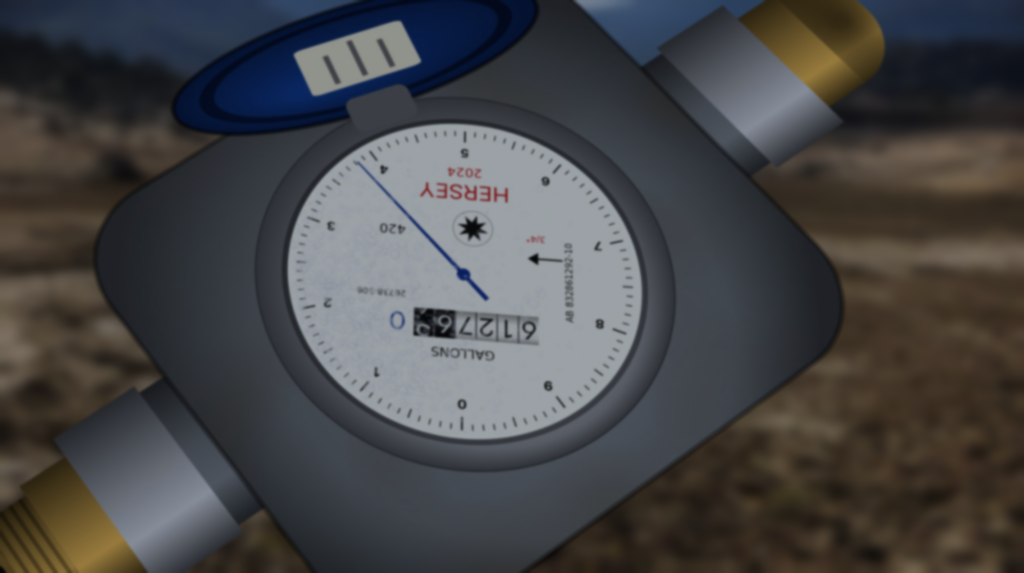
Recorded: 6127653.8 gal
